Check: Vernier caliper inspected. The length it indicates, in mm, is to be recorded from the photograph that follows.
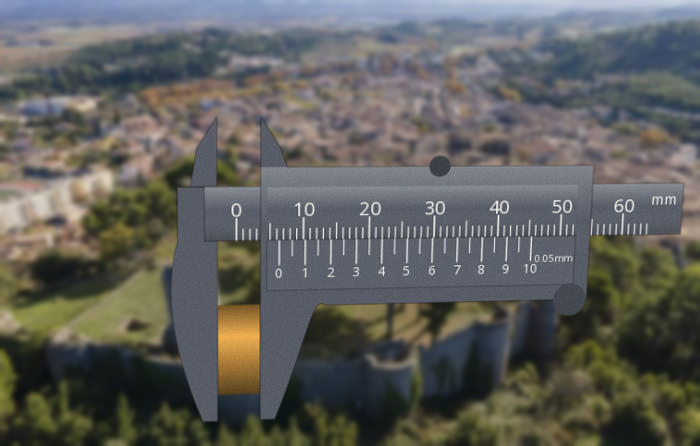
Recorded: 6.4 mm
